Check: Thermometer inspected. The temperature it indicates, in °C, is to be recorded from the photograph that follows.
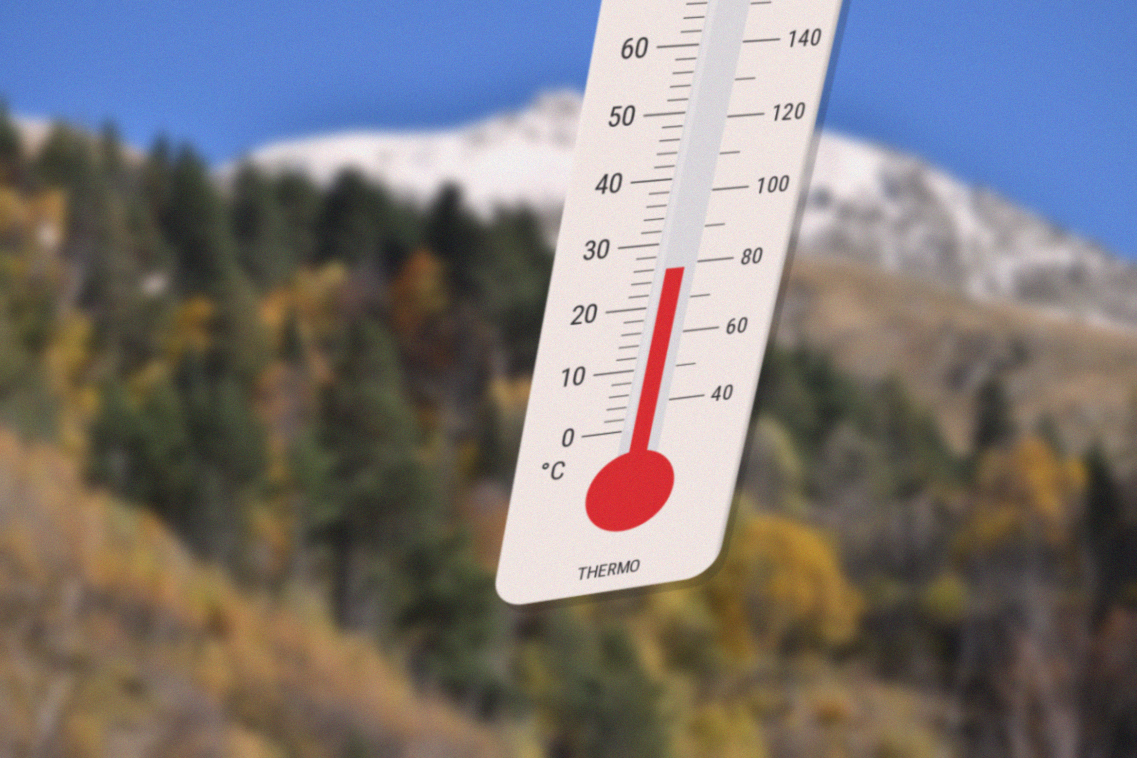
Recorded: 26 °C
